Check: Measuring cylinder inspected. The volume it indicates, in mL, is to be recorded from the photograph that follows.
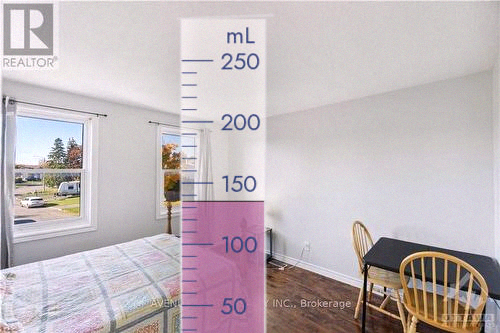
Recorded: 135 mL
